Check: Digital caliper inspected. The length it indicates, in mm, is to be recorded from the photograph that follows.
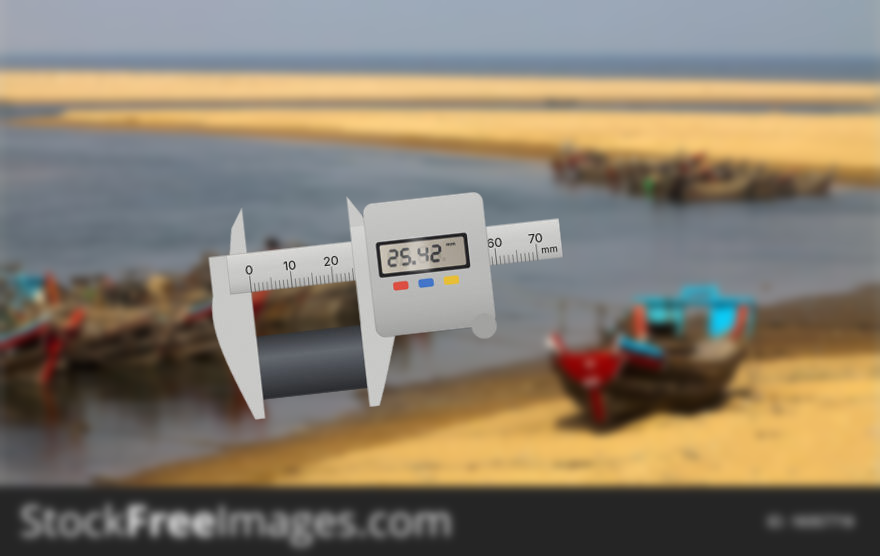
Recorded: 25.42 mm
